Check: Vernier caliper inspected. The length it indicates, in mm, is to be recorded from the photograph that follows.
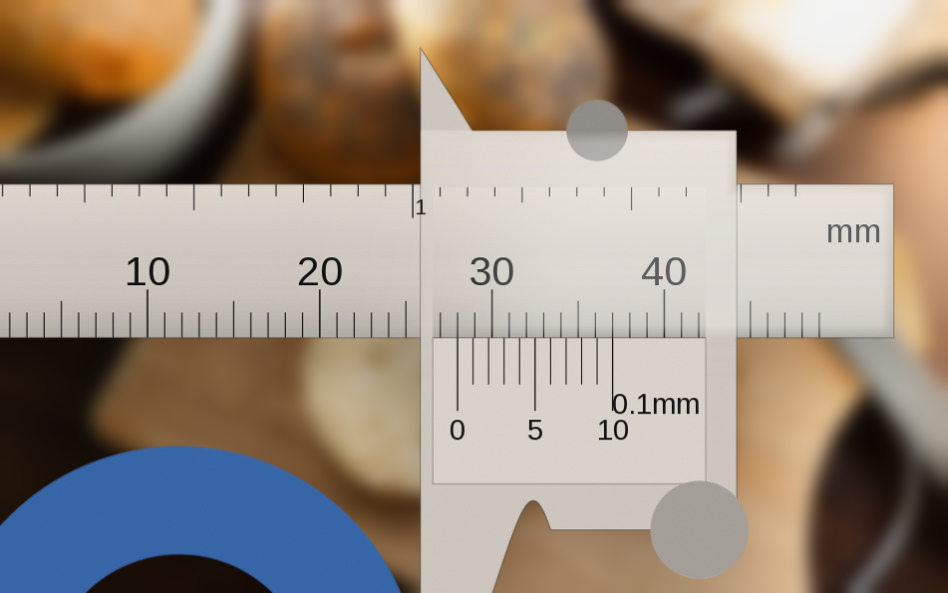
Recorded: 28.0 mm
